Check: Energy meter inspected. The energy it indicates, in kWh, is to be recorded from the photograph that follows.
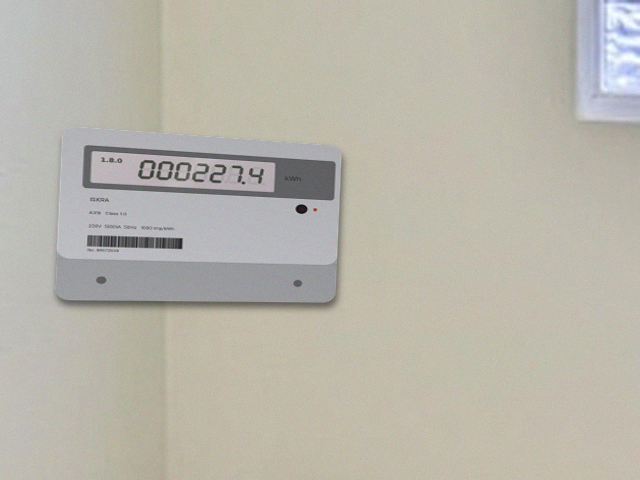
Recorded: 227.4 kWh
